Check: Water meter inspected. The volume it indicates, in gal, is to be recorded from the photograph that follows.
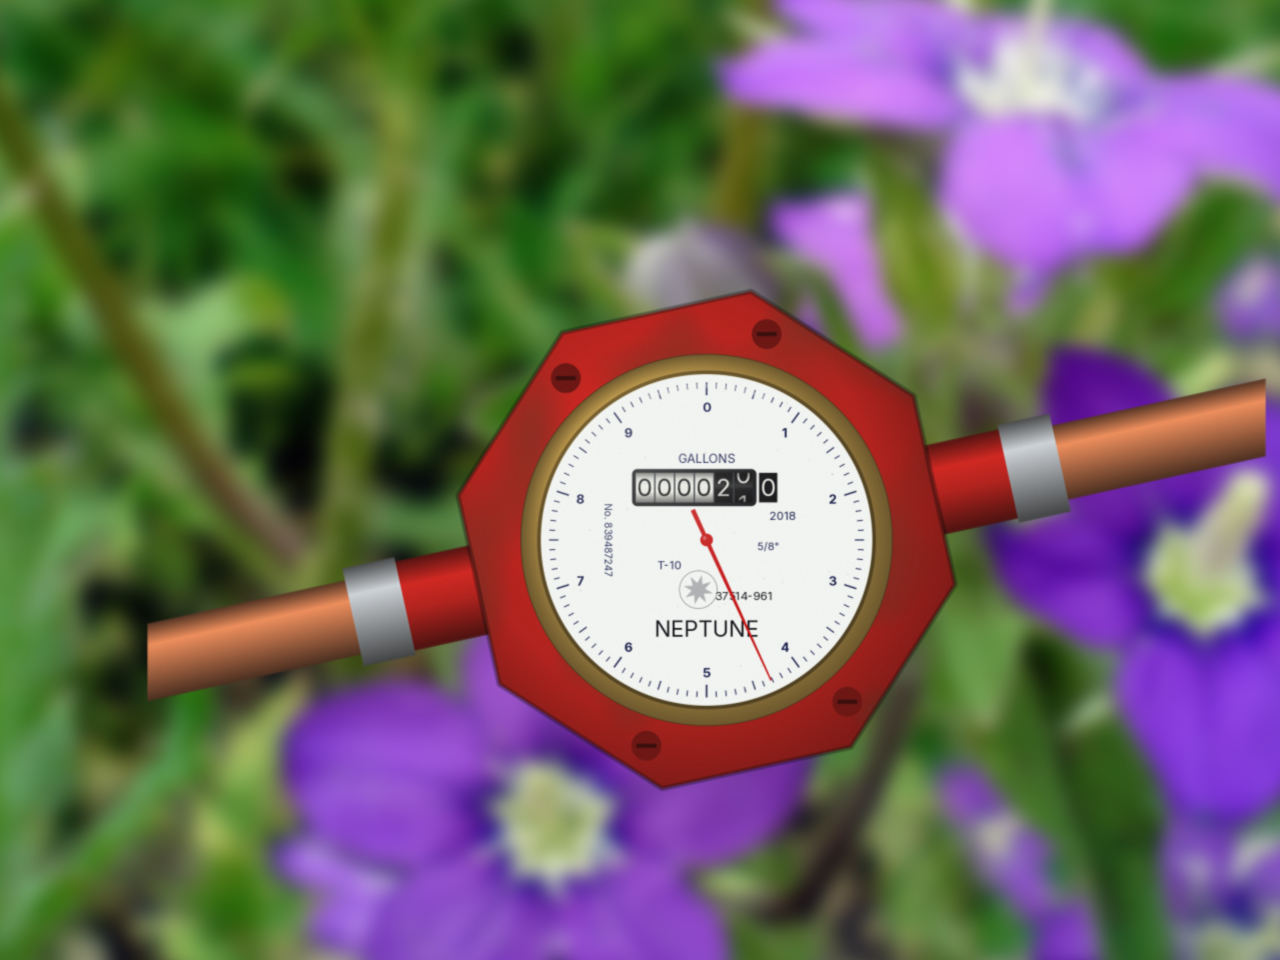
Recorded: 204.3 gal
